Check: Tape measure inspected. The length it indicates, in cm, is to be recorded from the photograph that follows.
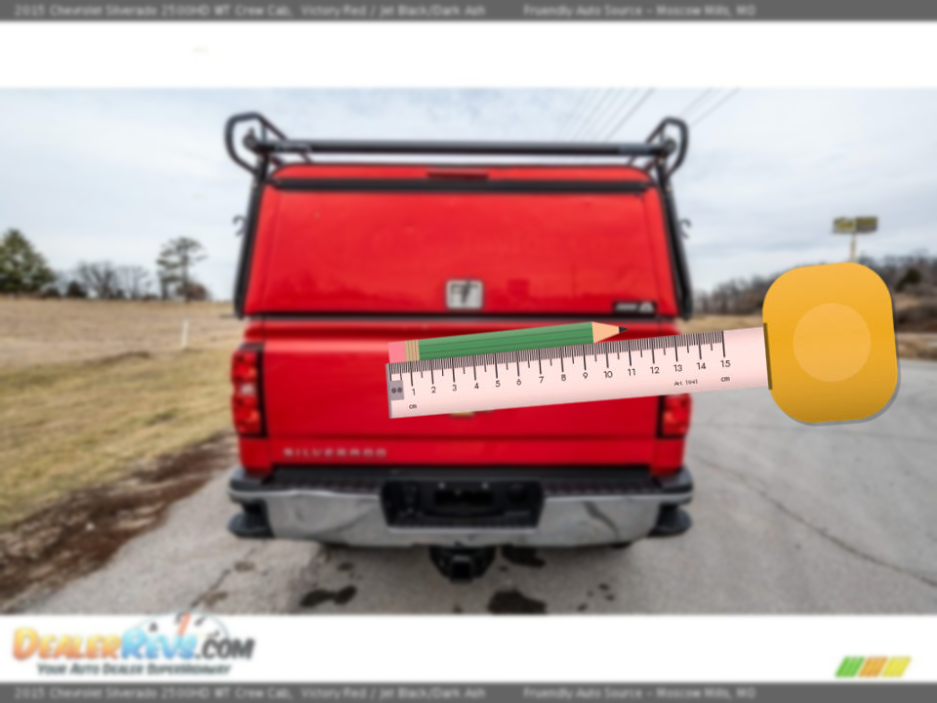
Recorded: 11 cm
